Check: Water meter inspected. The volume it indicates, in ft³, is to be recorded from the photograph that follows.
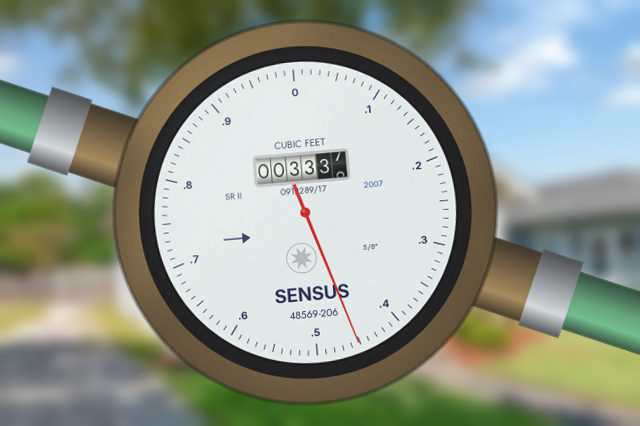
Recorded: 3337.45 ft³
